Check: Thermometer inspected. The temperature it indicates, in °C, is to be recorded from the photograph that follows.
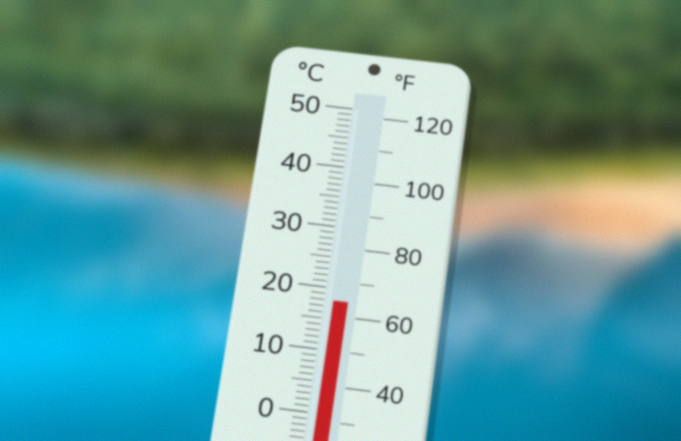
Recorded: 18 °C
